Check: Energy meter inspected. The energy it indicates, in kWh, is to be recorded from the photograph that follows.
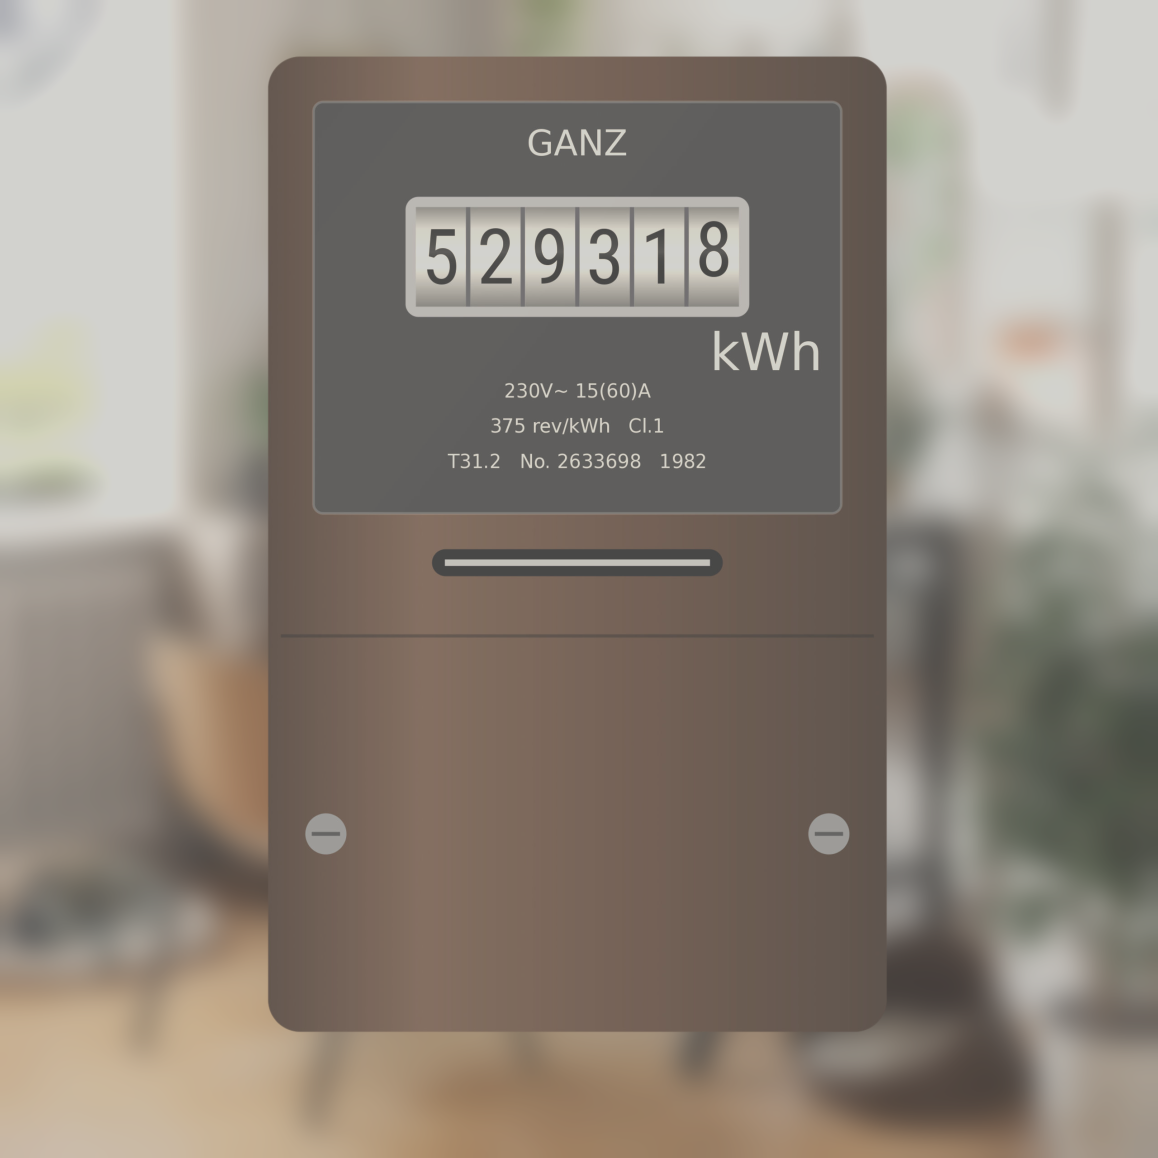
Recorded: 529318 kWh
